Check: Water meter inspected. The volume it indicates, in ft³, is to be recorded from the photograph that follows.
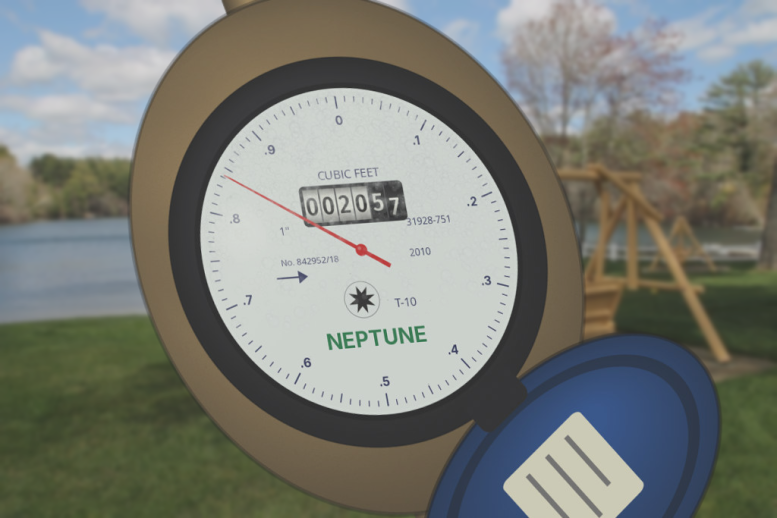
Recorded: 2056.84 ft³
